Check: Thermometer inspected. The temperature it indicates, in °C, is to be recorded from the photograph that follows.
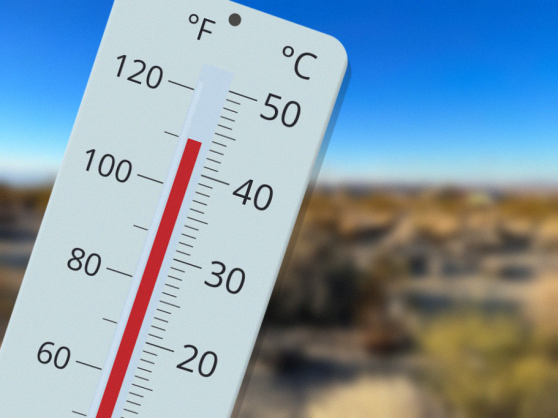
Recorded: 43.5 °C
